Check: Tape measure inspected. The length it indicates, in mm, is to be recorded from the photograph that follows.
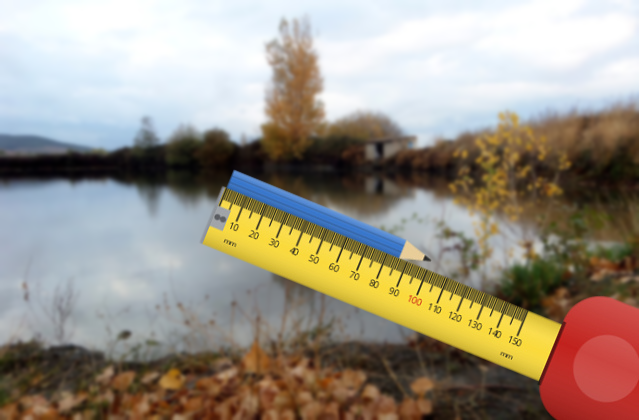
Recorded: 100 mm
